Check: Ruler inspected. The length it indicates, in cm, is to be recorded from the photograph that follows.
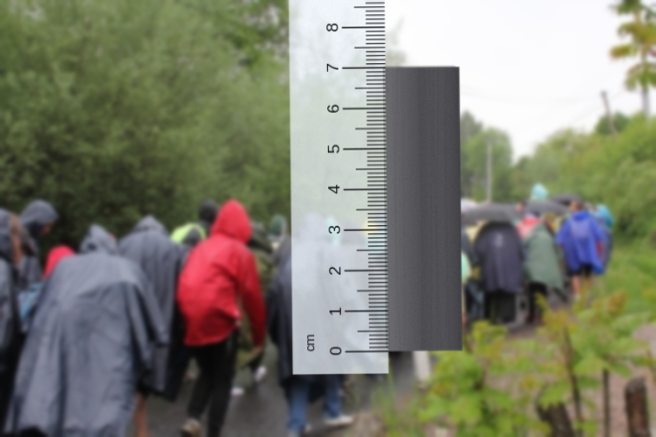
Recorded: 7 cm
